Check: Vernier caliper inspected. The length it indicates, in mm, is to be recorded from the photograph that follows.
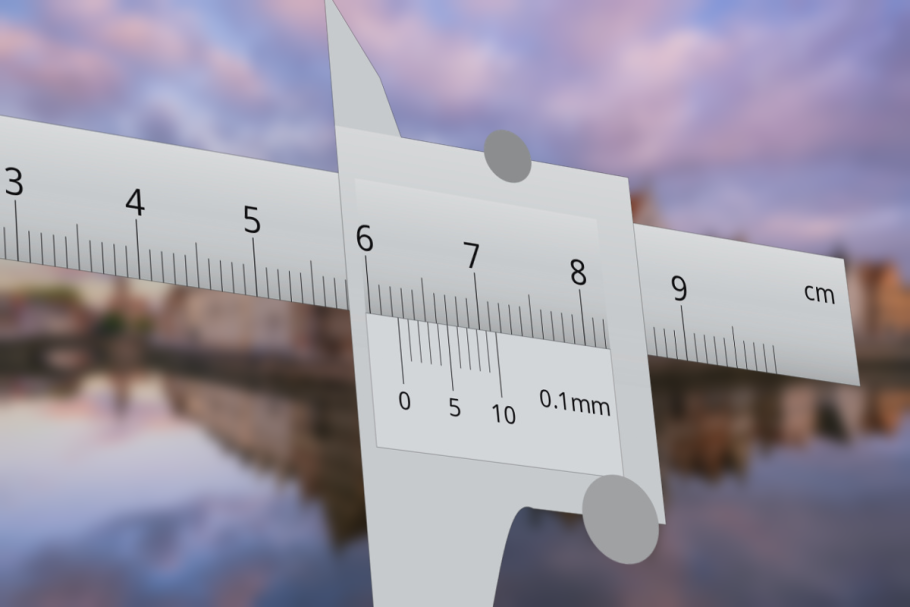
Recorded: 62.5 mm
